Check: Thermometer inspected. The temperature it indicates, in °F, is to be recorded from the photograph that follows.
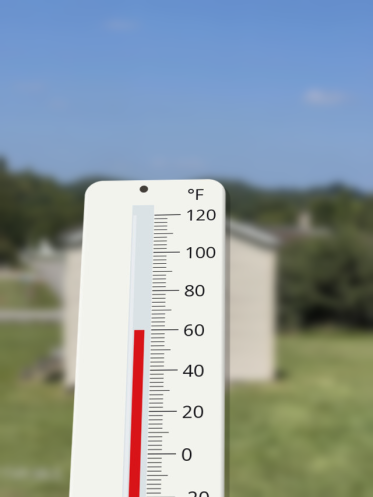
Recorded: 60 °F
